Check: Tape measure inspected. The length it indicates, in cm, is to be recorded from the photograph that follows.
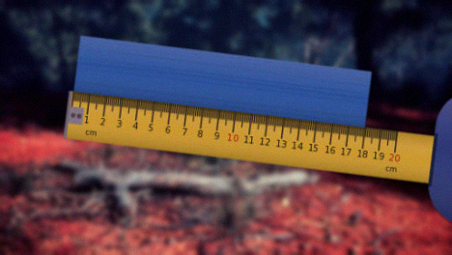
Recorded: 18 cm
